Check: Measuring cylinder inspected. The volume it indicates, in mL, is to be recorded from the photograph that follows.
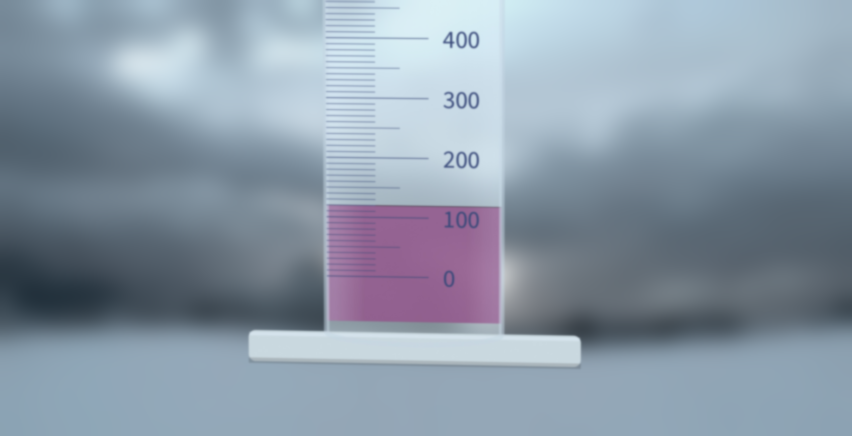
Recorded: 120 mL
